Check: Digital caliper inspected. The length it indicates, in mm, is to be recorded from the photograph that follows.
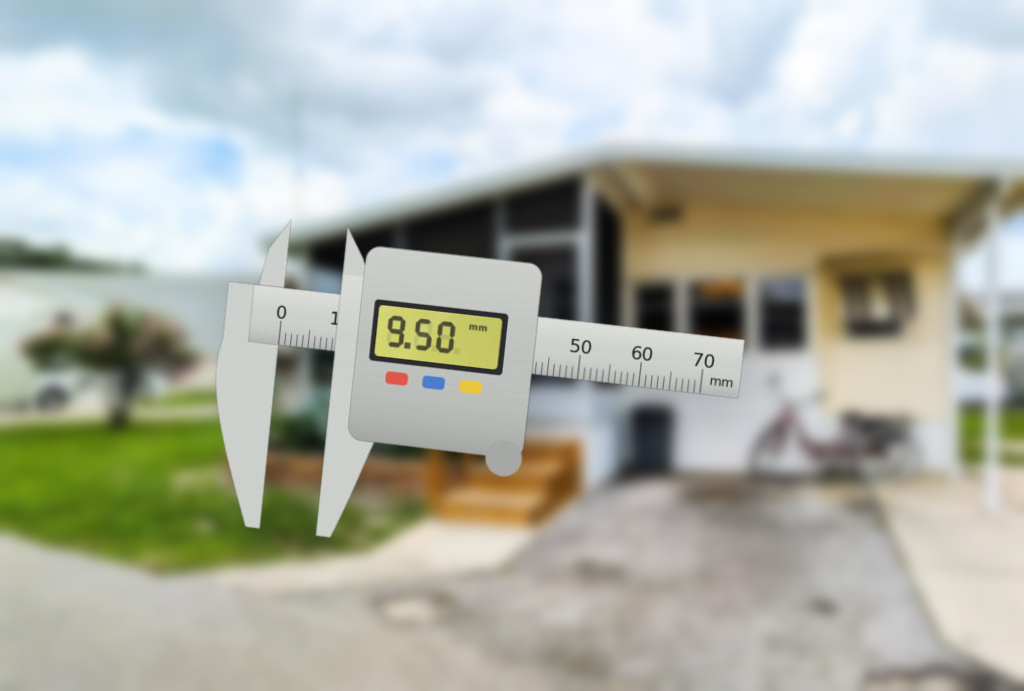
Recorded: 9.50 mm
